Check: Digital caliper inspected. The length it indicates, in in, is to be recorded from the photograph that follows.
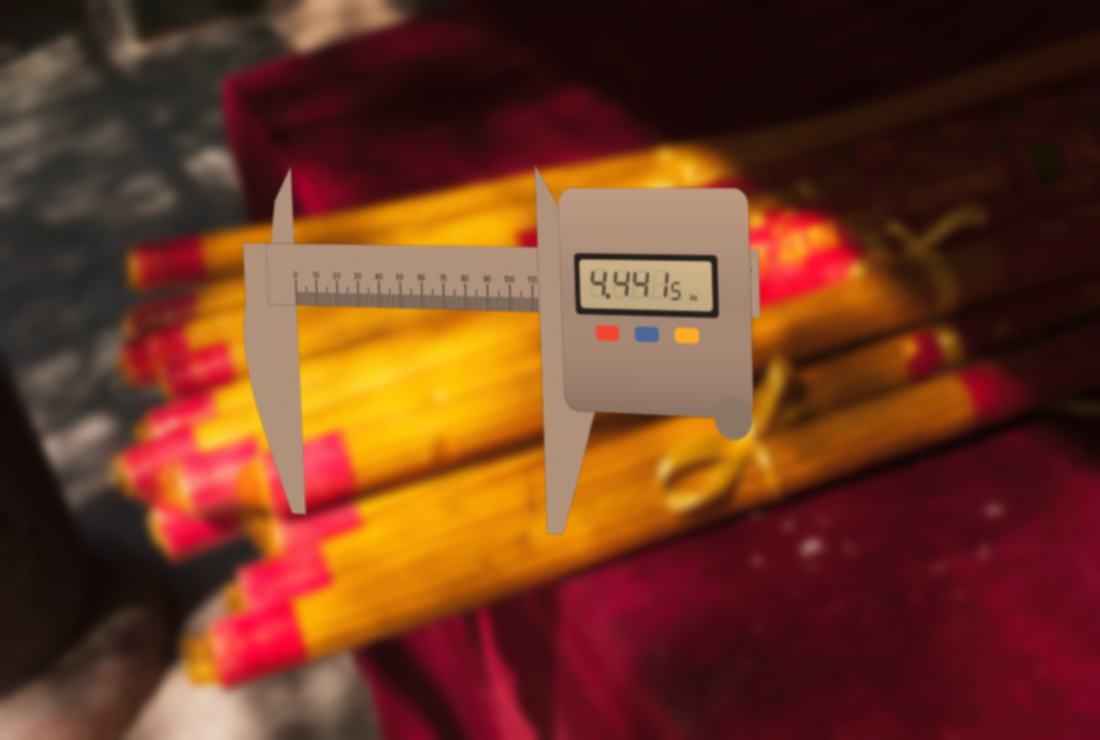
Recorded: 4.4415 in
